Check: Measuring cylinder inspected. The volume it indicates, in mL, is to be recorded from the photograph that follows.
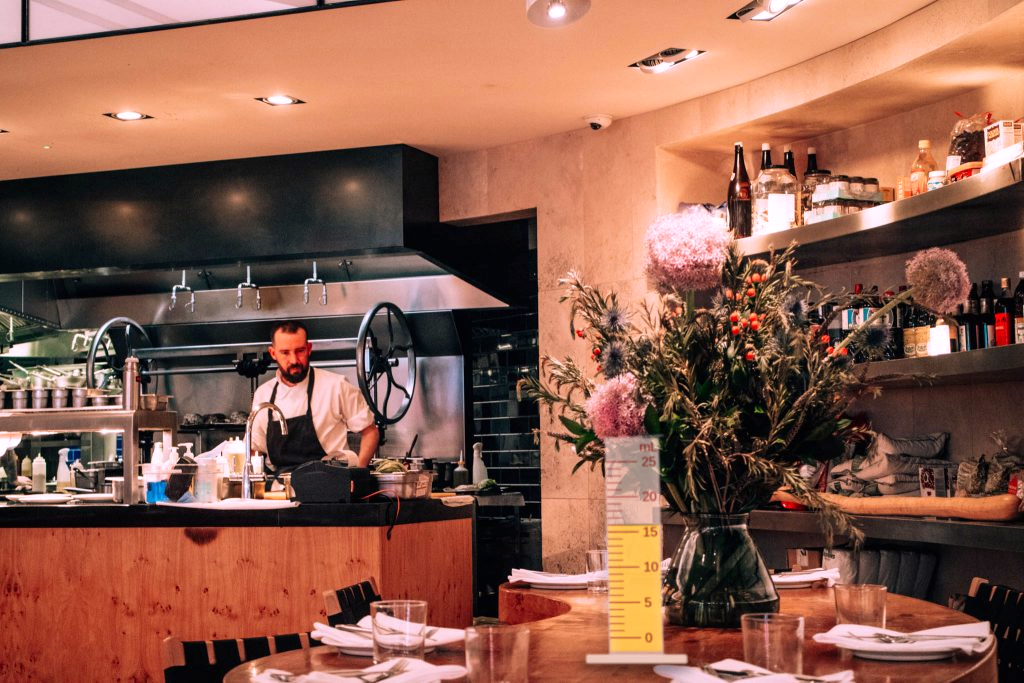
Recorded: 16 mL
